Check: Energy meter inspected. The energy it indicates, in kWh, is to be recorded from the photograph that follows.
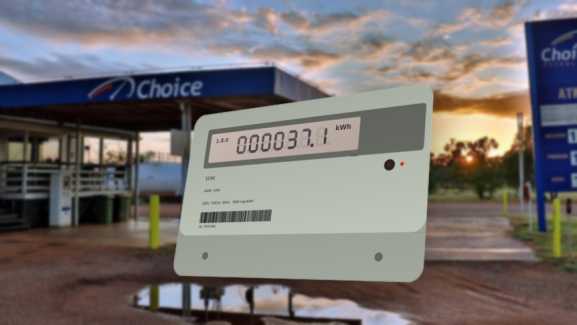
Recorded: 37.1 kWh
